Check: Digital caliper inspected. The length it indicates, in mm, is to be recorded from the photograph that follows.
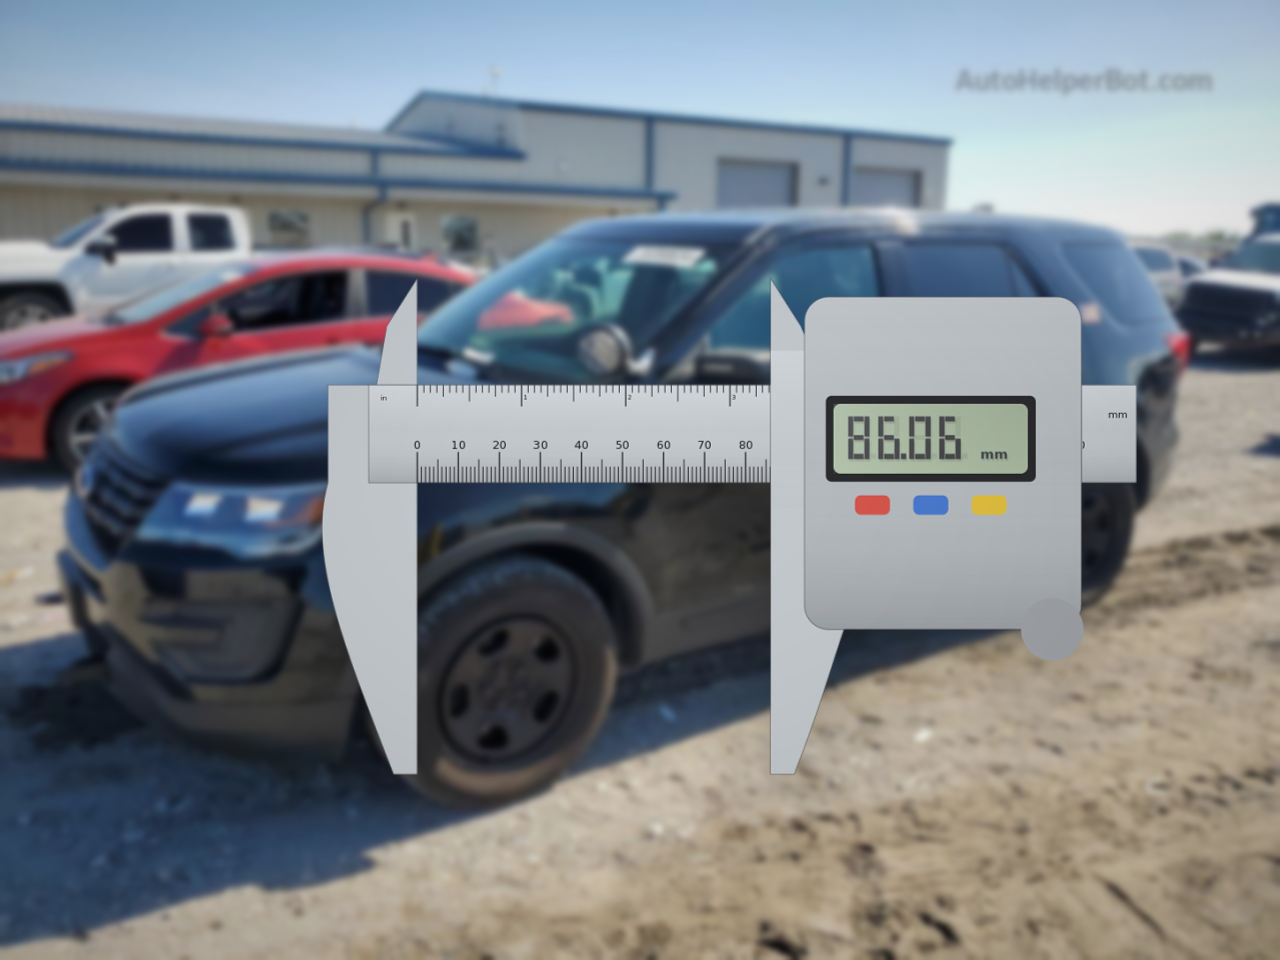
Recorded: 86.06 mm
